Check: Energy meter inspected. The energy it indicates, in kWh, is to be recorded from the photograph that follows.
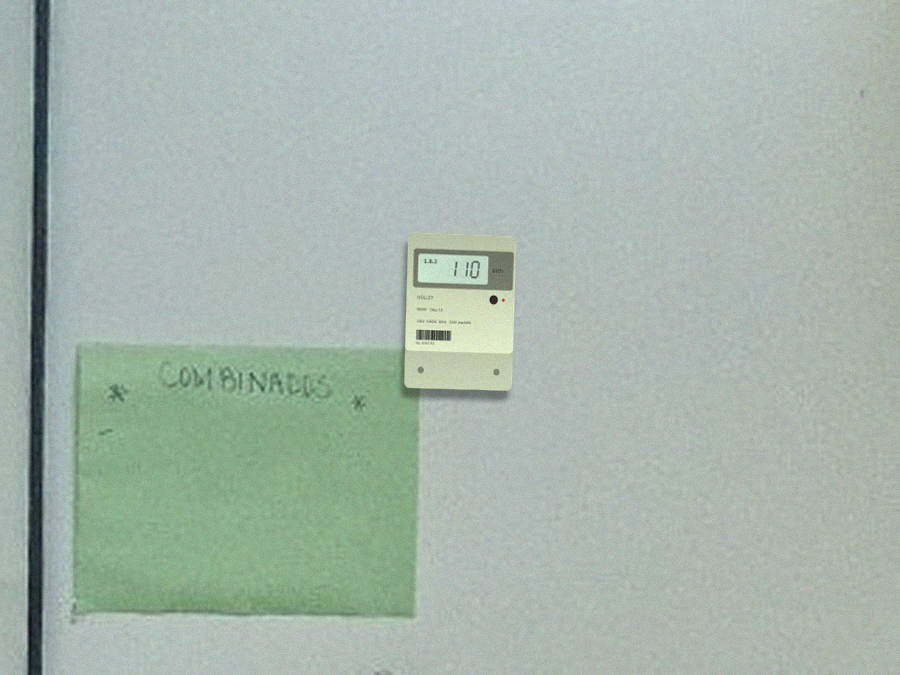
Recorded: 110 kWh
